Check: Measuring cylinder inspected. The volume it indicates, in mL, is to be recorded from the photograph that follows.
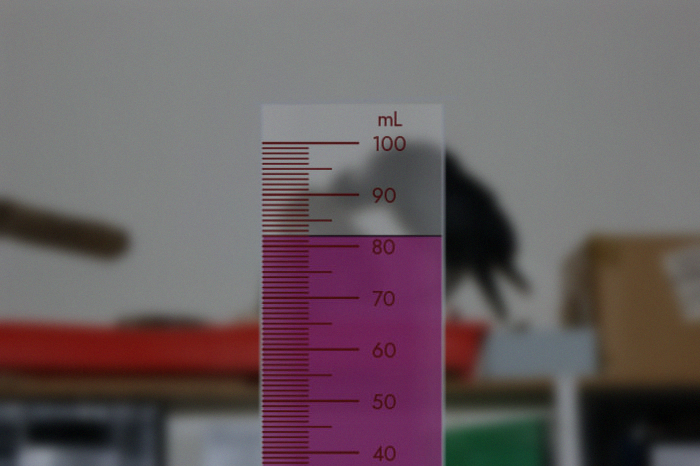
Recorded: 82 mL
